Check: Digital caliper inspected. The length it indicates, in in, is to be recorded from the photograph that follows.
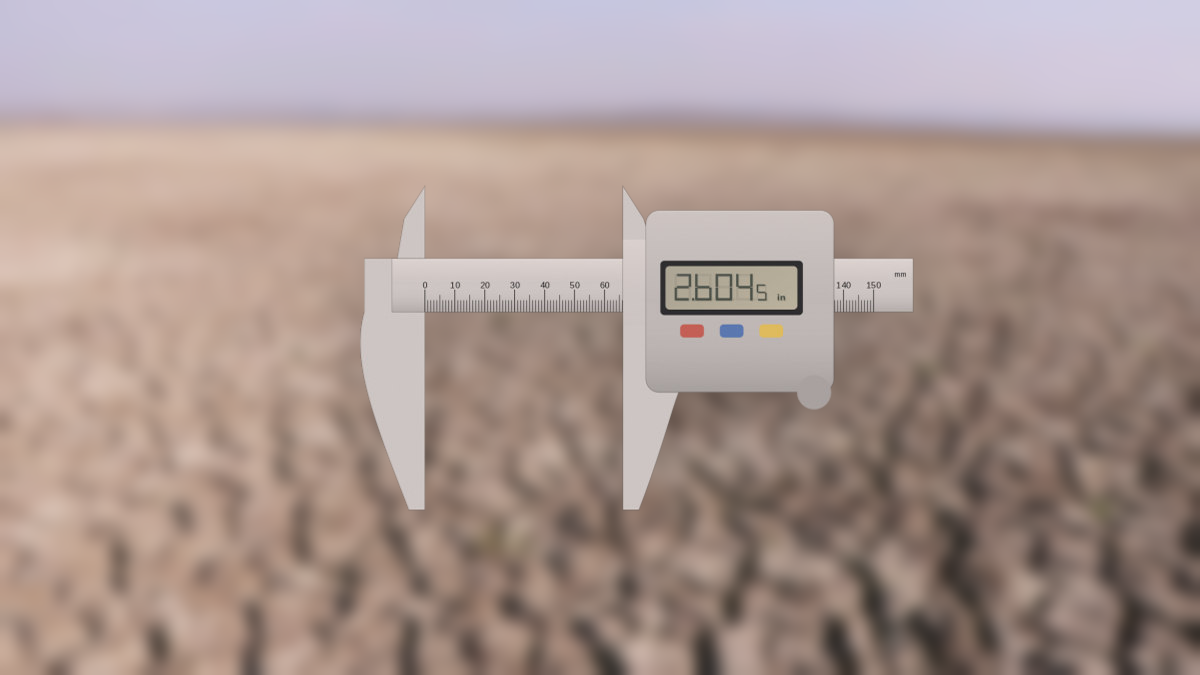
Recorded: 2.6045 in
